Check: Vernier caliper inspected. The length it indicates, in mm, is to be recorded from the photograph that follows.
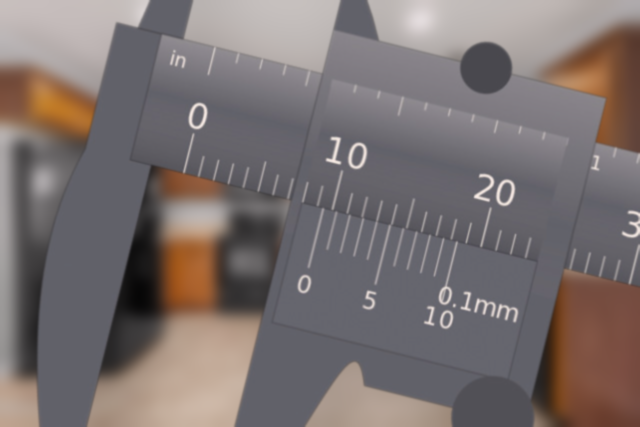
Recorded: 9.4 mm
